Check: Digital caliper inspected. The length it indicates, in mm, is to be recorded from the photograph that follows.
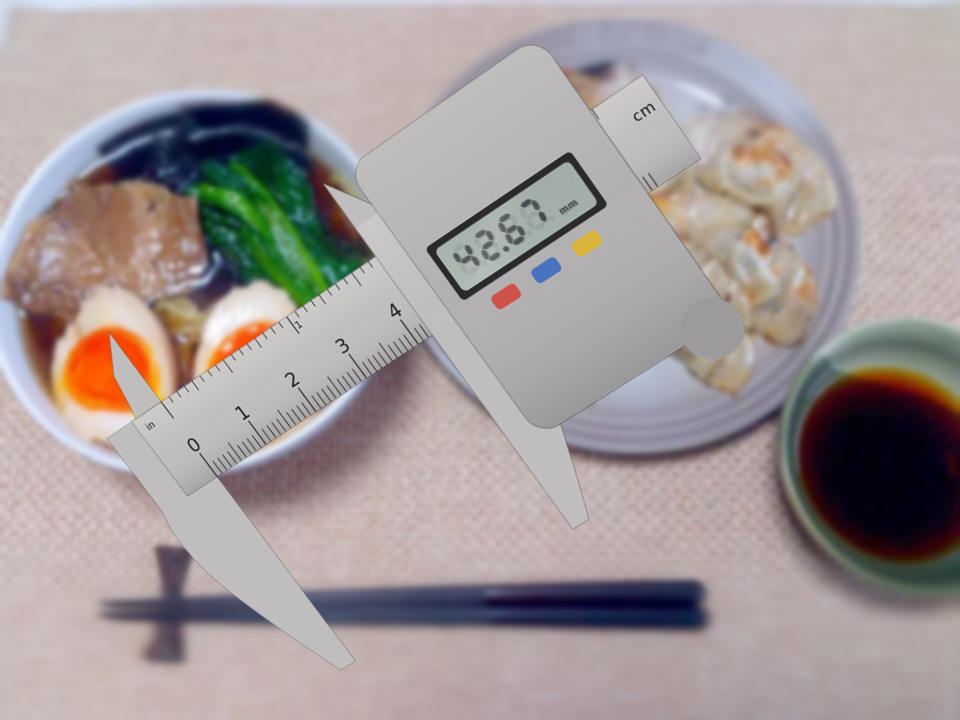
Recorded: 42.67 mm
